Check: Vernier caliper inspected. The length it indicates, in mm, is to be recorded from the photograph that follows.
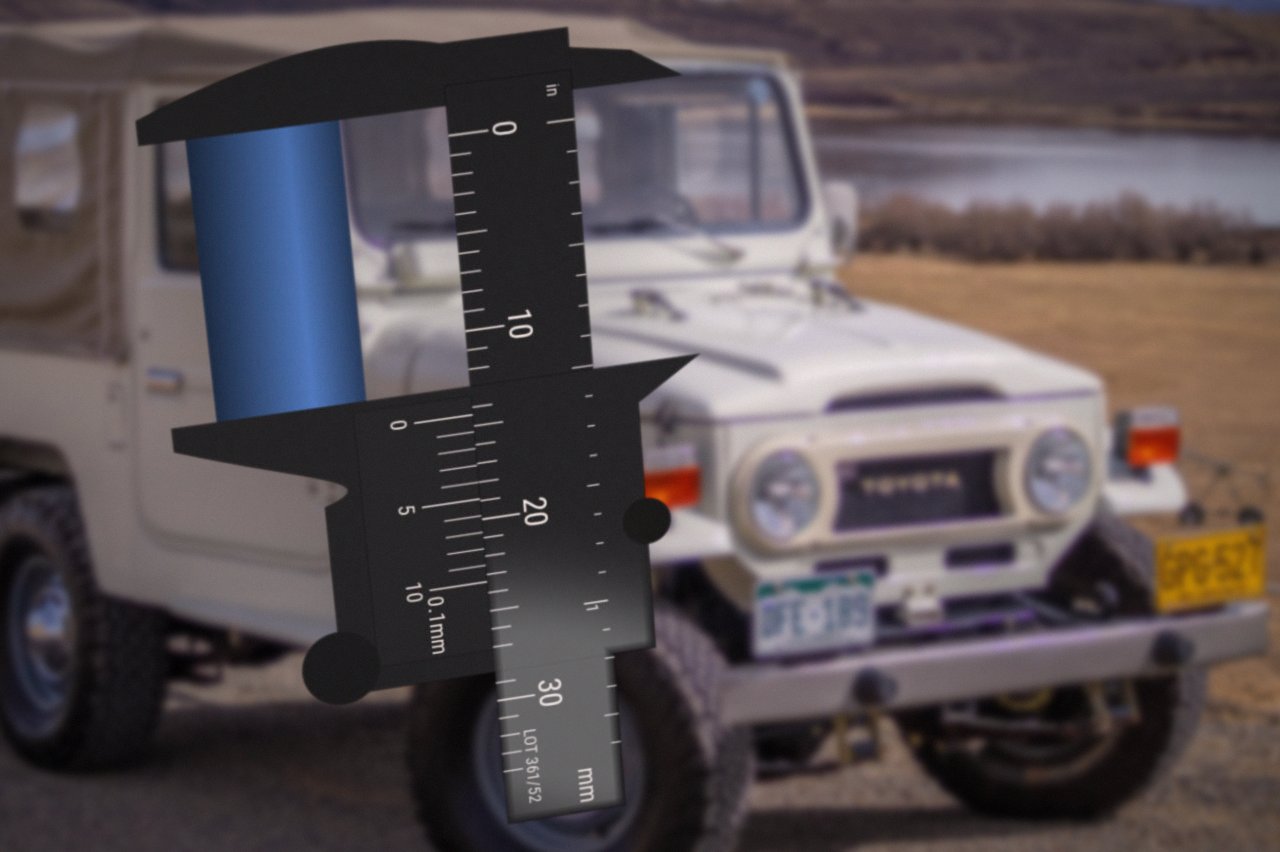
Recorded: 14.4 mm
